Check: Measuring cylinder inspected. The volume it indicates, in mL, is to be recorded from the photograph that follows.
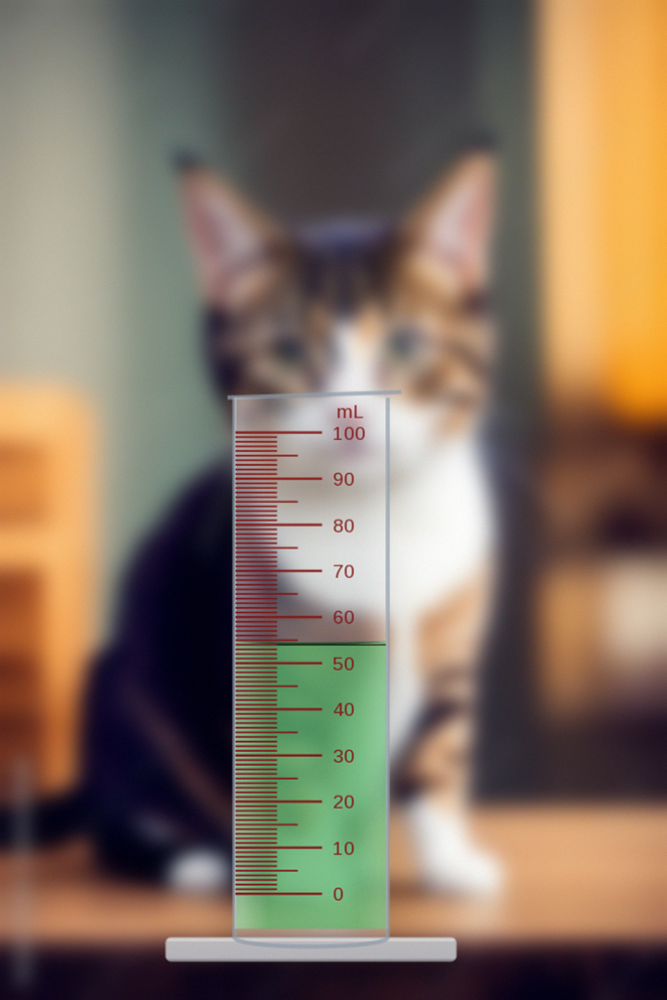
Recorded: 54 mL
